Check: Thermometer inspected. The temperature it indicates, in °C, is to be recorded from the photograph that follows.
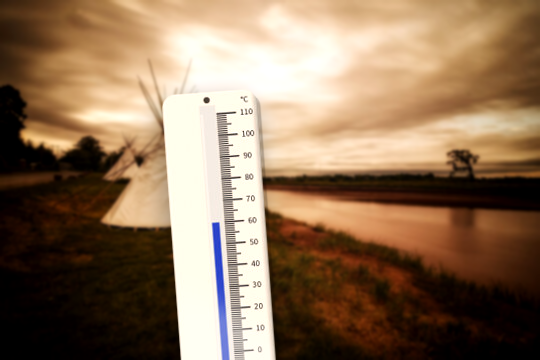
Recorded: 60 °C
